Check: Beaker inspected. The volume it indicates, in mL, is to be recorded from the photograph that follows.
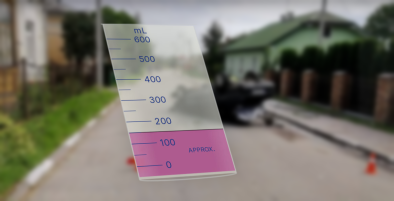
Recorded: 150 mL
